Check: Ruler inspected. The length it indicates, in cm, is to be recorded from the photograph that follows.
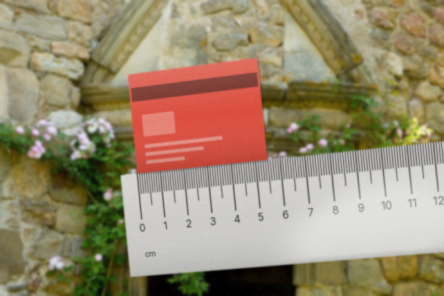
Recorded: 5.5 cm
